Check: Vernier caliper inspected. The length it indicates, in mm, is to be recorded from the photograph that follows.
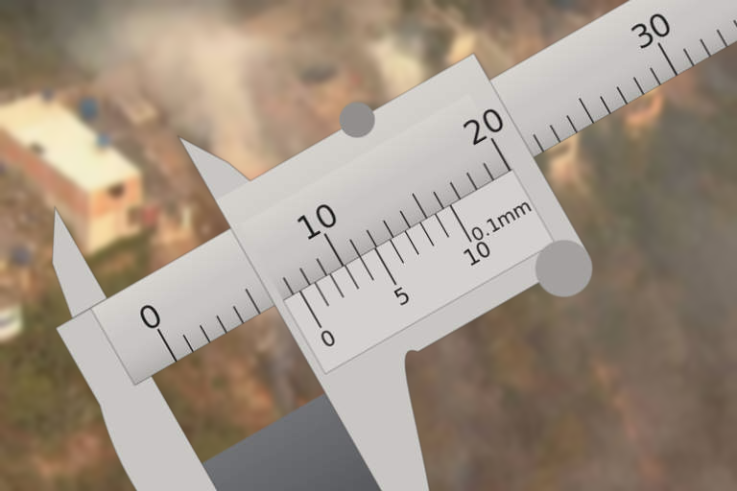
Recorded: 7.4 mm
